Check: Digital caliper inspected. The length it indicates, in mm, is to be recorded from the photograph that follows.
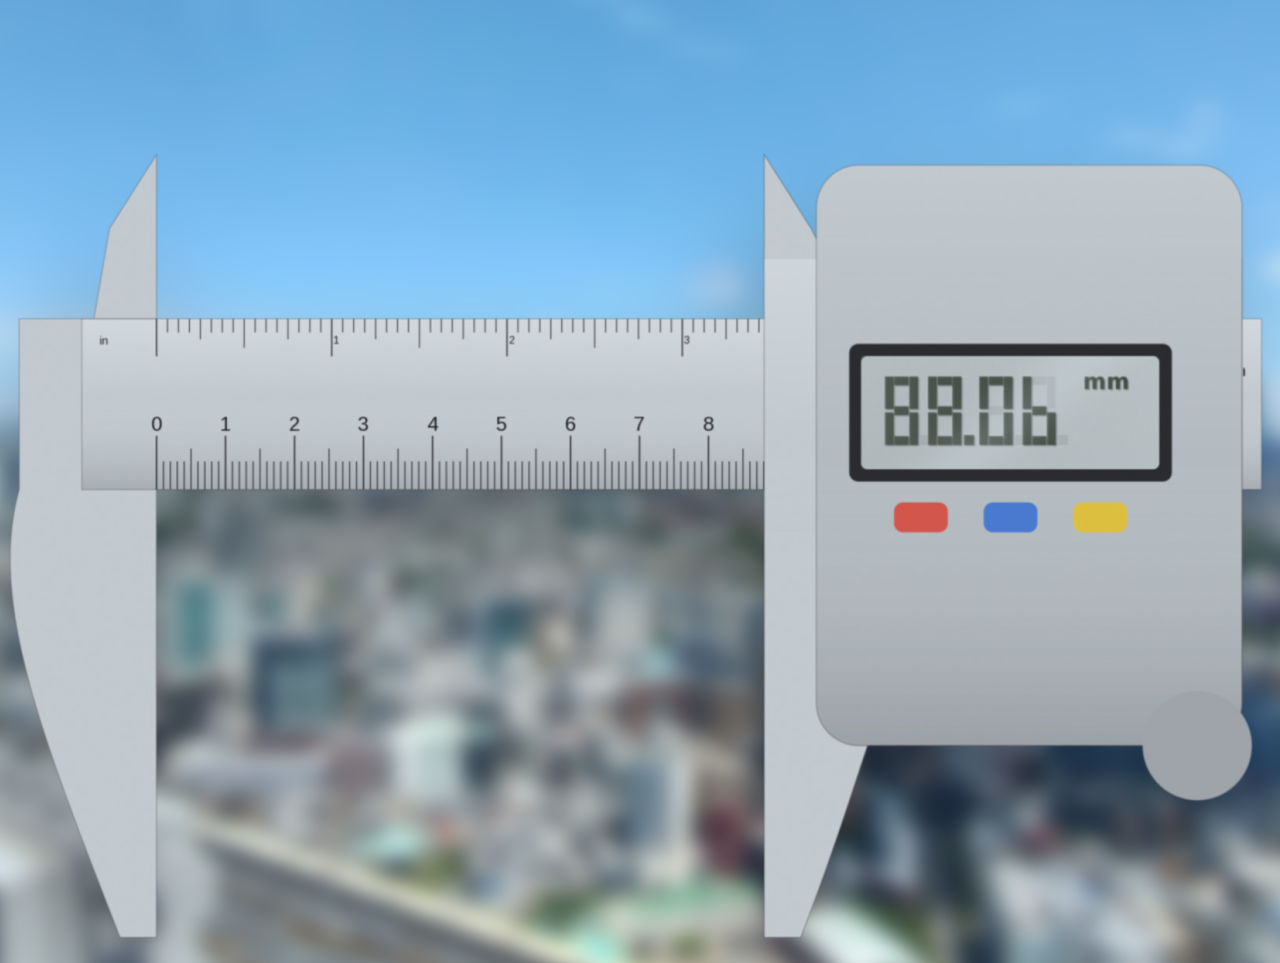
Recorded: 88.06 mm
